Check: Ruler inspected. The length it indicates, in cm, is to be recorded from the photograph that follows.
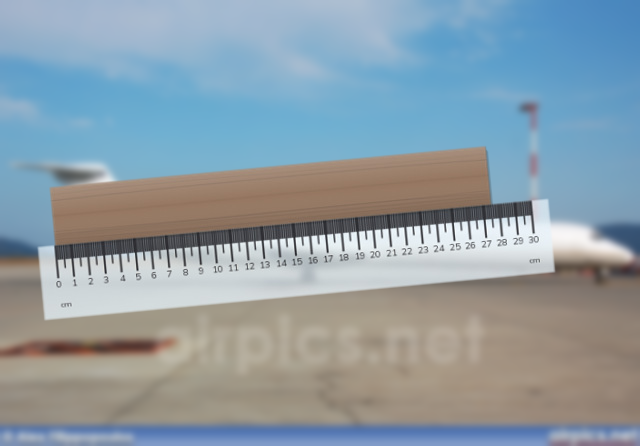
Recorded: 27.5 cm
